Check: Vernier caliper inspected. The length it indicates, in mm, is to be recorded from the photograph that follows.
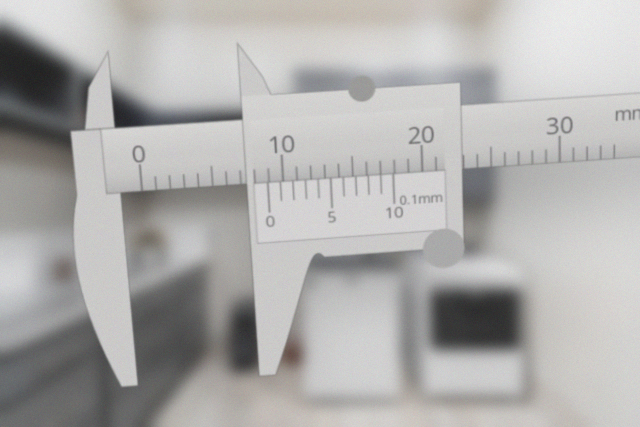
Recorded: 8.9 mm
